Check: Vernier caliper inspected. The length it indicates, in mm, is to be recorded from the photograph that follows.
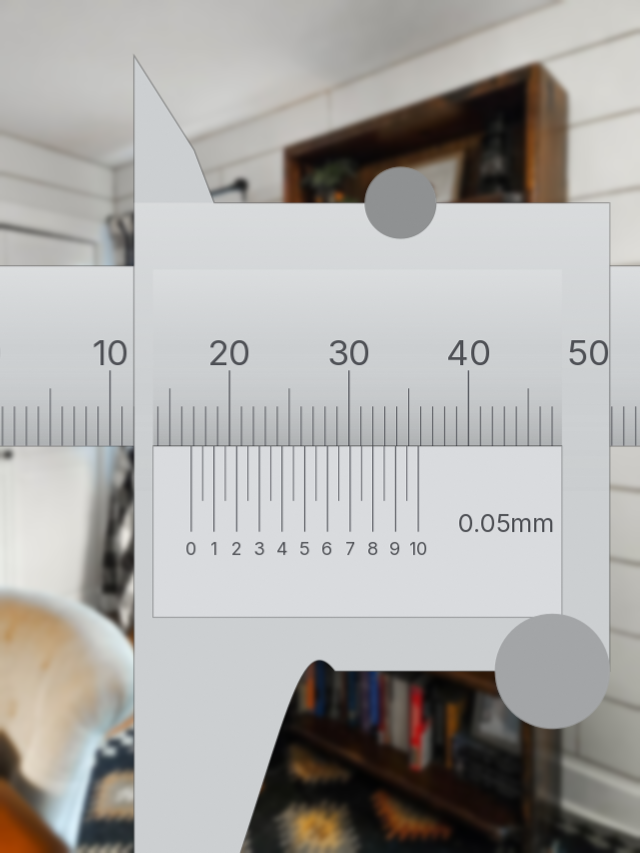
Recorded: 16.8 mm
